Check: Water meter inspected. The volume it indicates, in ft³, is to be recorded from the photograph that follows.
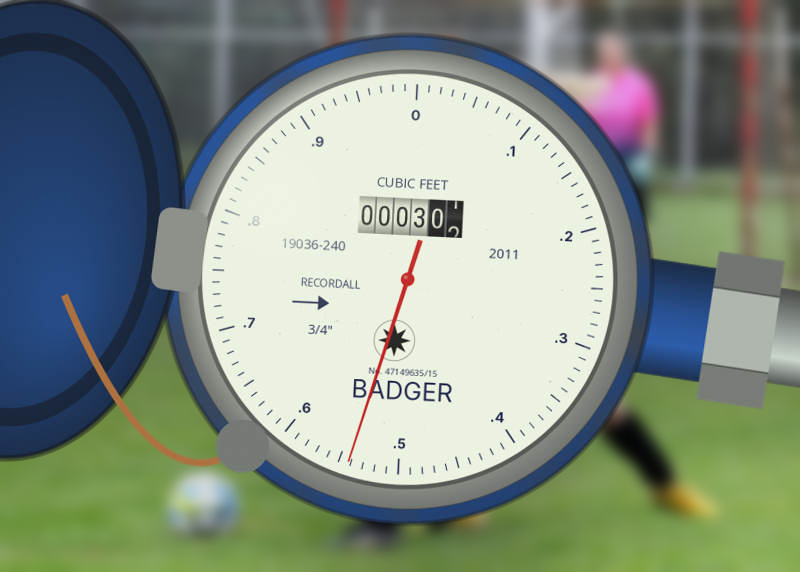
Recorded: 301.54 ft³
